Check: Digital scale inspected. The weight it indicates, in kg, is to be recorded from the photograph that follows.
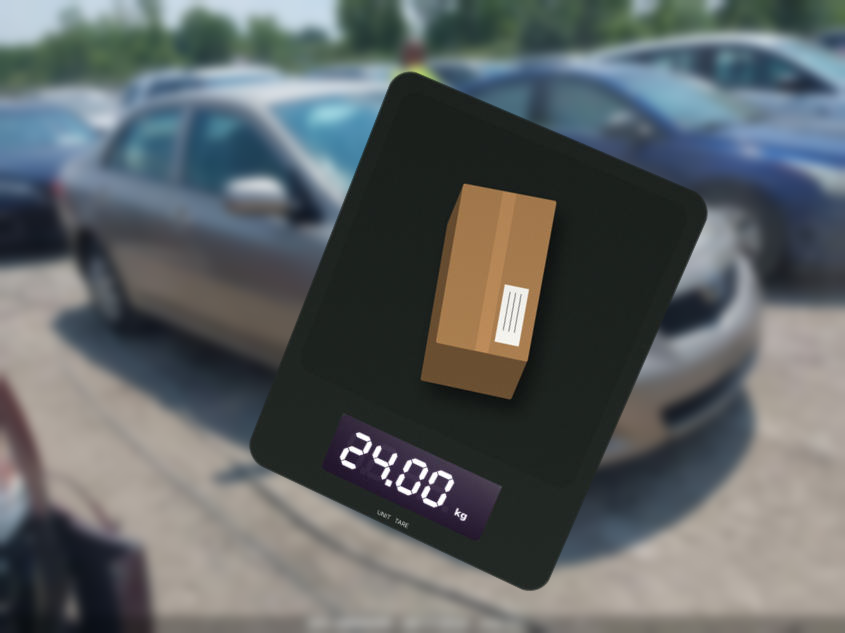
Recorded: 24.00 kg
